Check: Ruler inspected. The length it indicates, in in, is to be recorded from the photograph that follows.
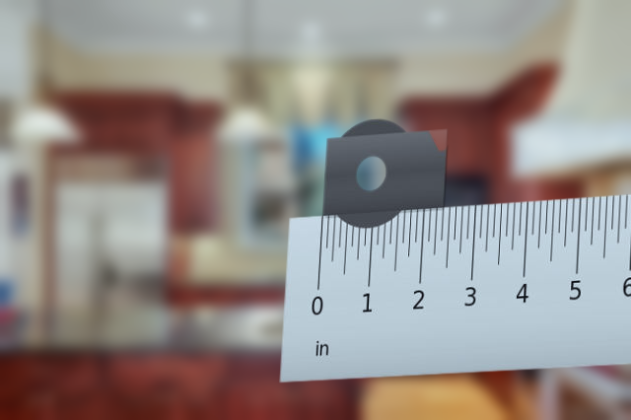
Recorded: 2.375 in
